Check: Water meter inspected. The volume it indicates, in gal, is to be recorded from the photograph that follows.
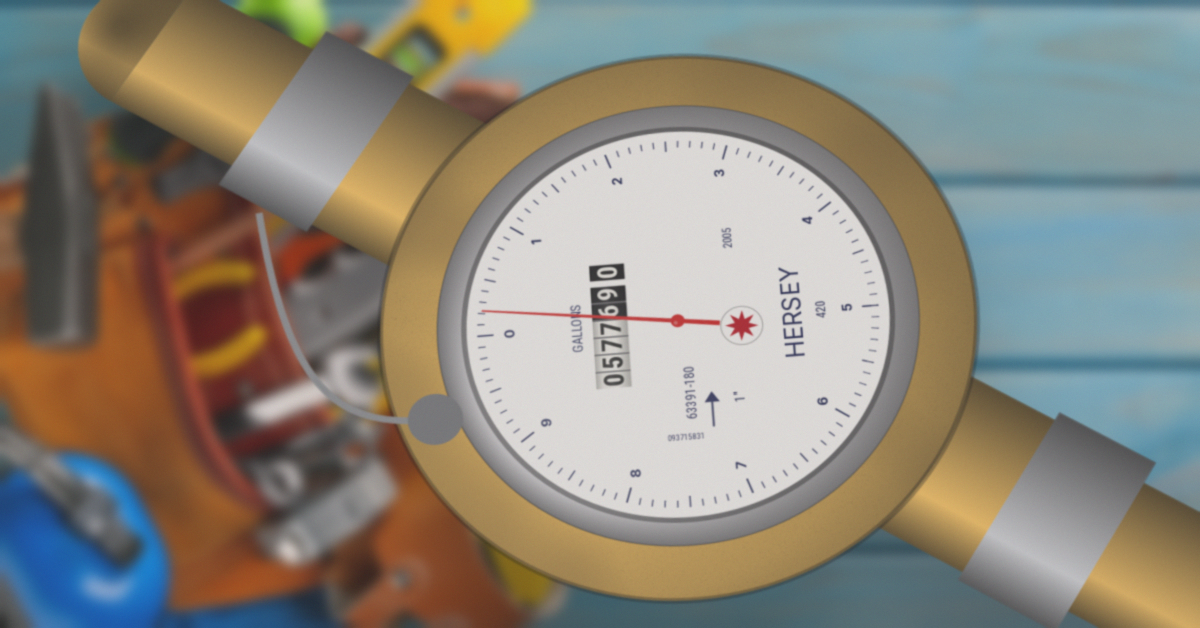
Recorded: 577690.2 gal
